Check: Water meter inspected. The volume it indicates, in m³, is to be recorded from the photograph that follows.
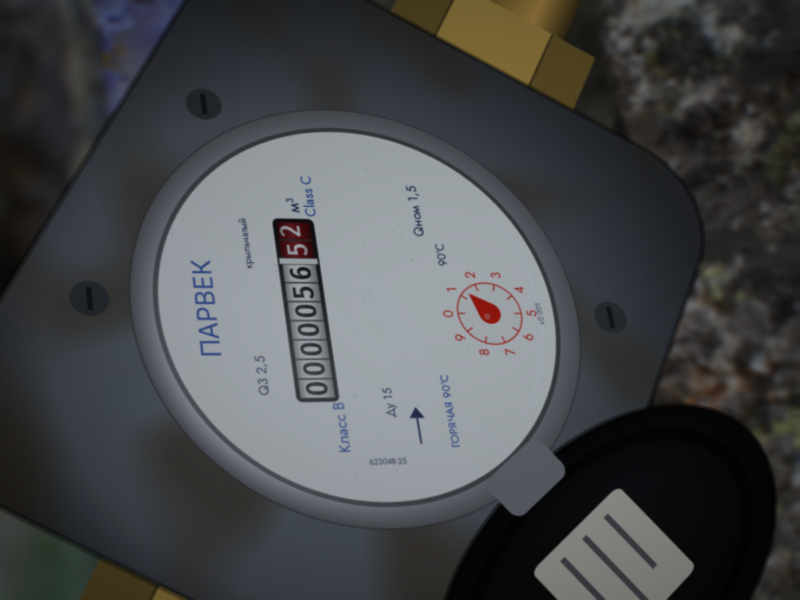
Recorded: 56.521 m³
